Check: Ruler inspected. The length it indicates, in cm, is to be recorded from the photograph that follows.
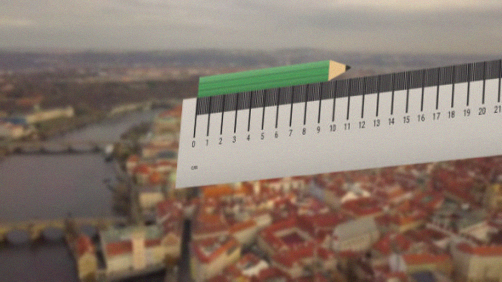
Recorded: 11 cm
